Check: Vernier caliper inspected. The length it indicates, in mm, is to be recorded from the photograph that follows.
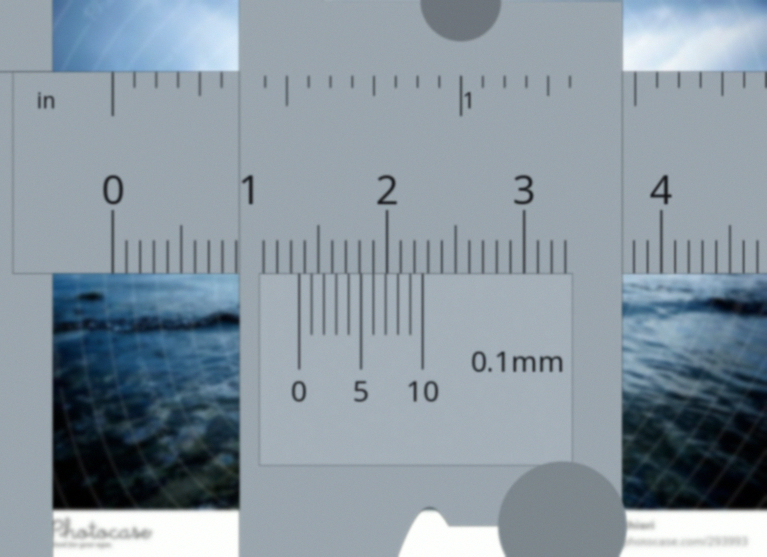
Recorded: 13.6 mm
